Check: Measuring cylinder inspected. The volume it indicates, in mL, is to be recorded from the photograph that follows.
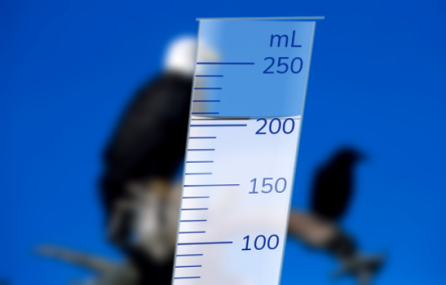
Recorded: 205 mL
